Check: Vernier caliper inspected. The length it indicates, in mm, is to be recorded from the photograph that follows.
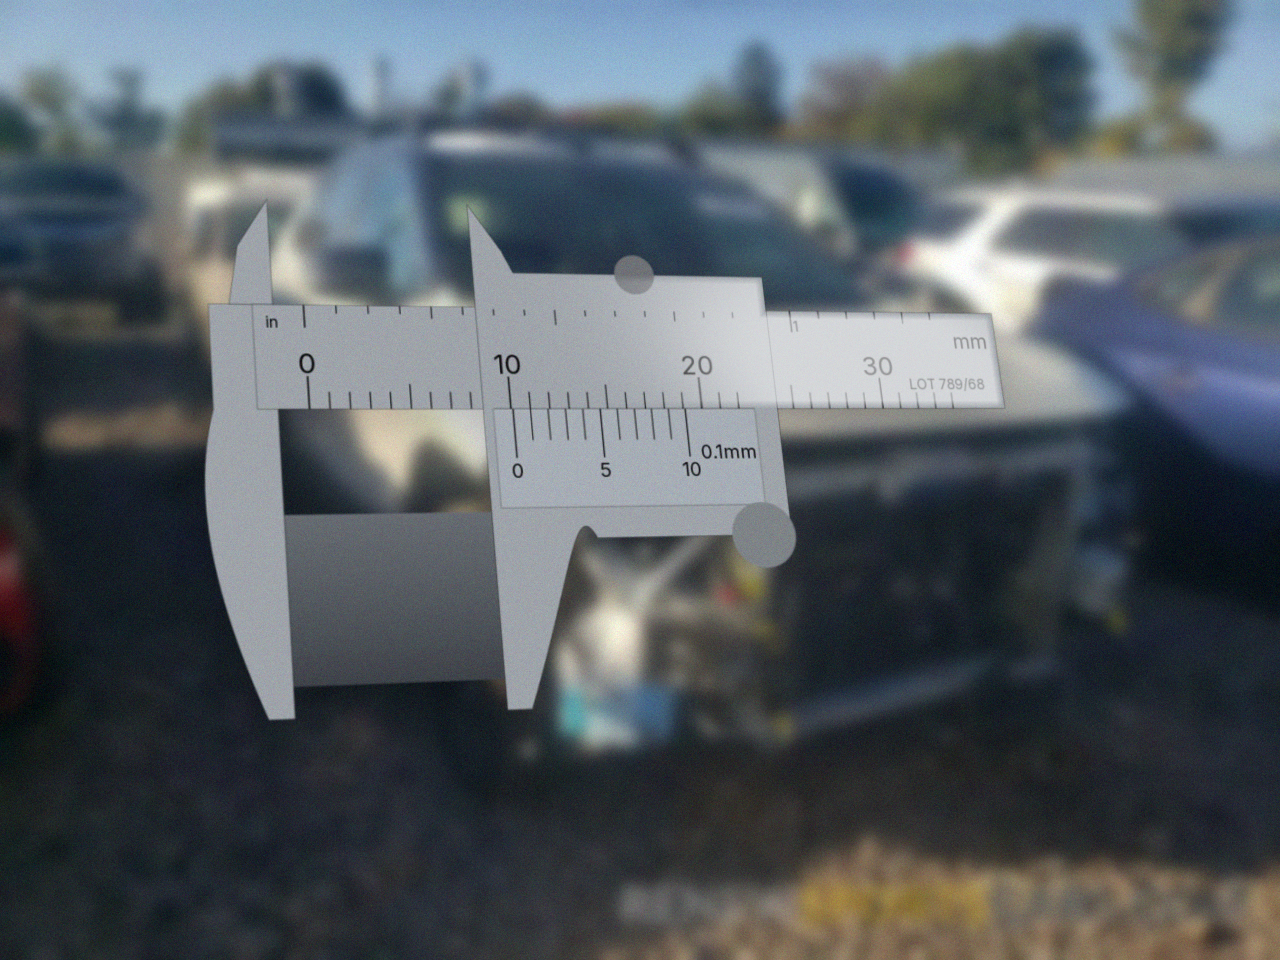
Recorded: 10.1 mm
